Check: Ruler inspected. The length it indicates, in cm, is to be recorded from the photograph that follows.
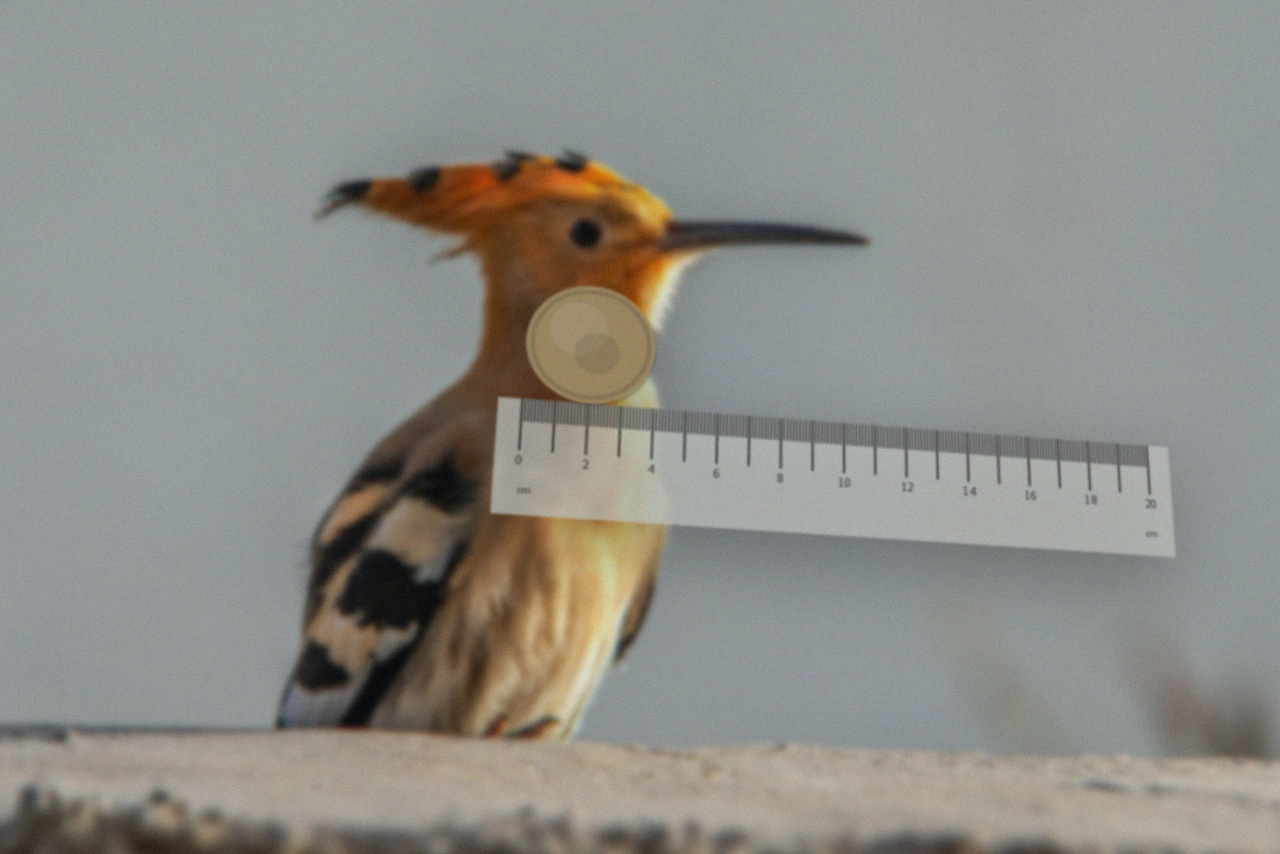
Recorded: 4 cm
